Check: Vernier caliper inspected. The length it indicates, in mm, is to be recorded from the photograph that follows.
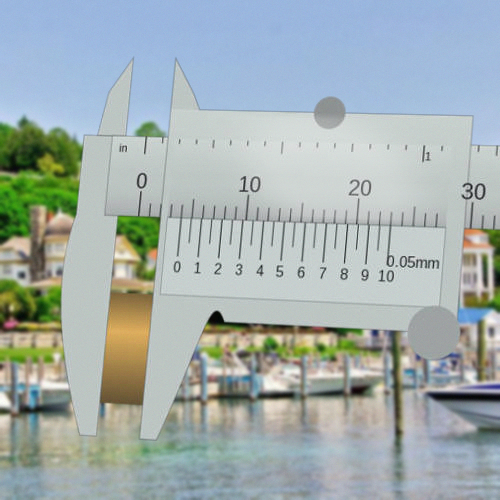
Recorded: 4.0 mm
